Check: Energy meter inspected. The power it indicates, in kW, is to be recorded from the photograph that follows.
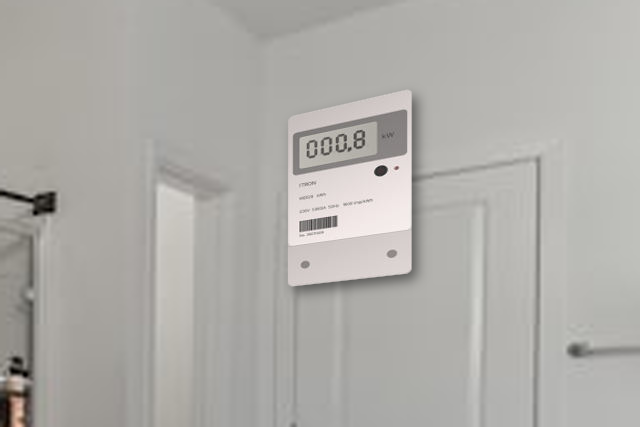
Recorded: 0.8 kW
